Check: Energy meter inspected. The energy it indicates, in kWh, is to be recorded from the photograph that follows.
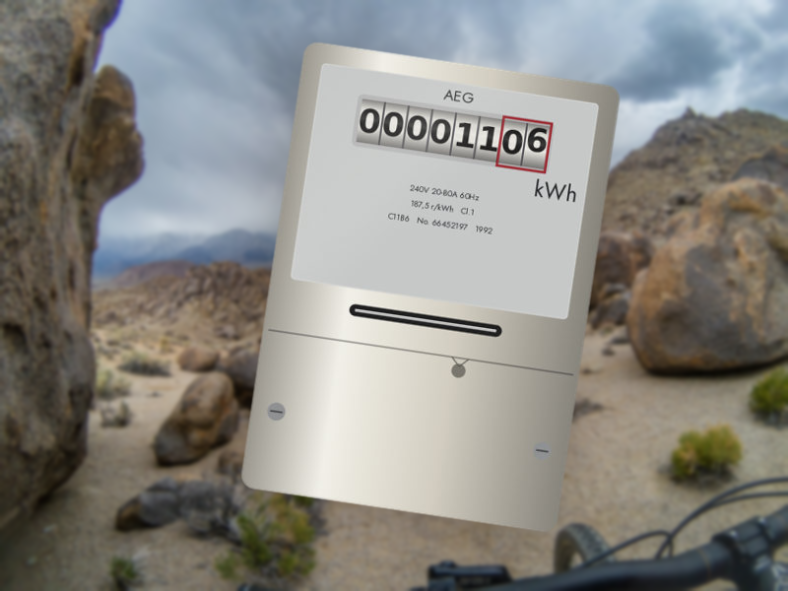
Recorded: 11.06 kWh
